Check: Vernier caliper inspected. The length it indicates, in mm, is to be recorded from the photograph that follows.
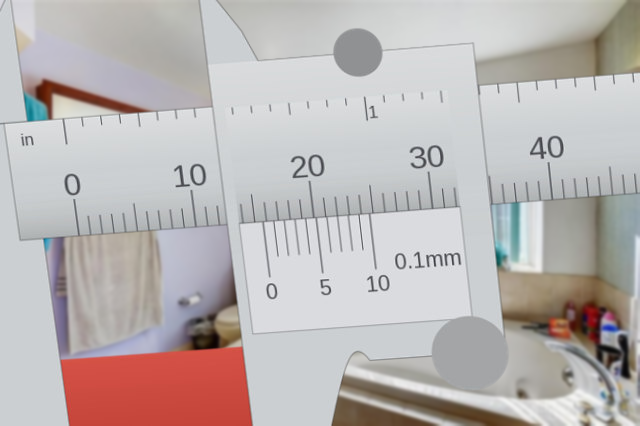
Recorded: 15.7 mm
